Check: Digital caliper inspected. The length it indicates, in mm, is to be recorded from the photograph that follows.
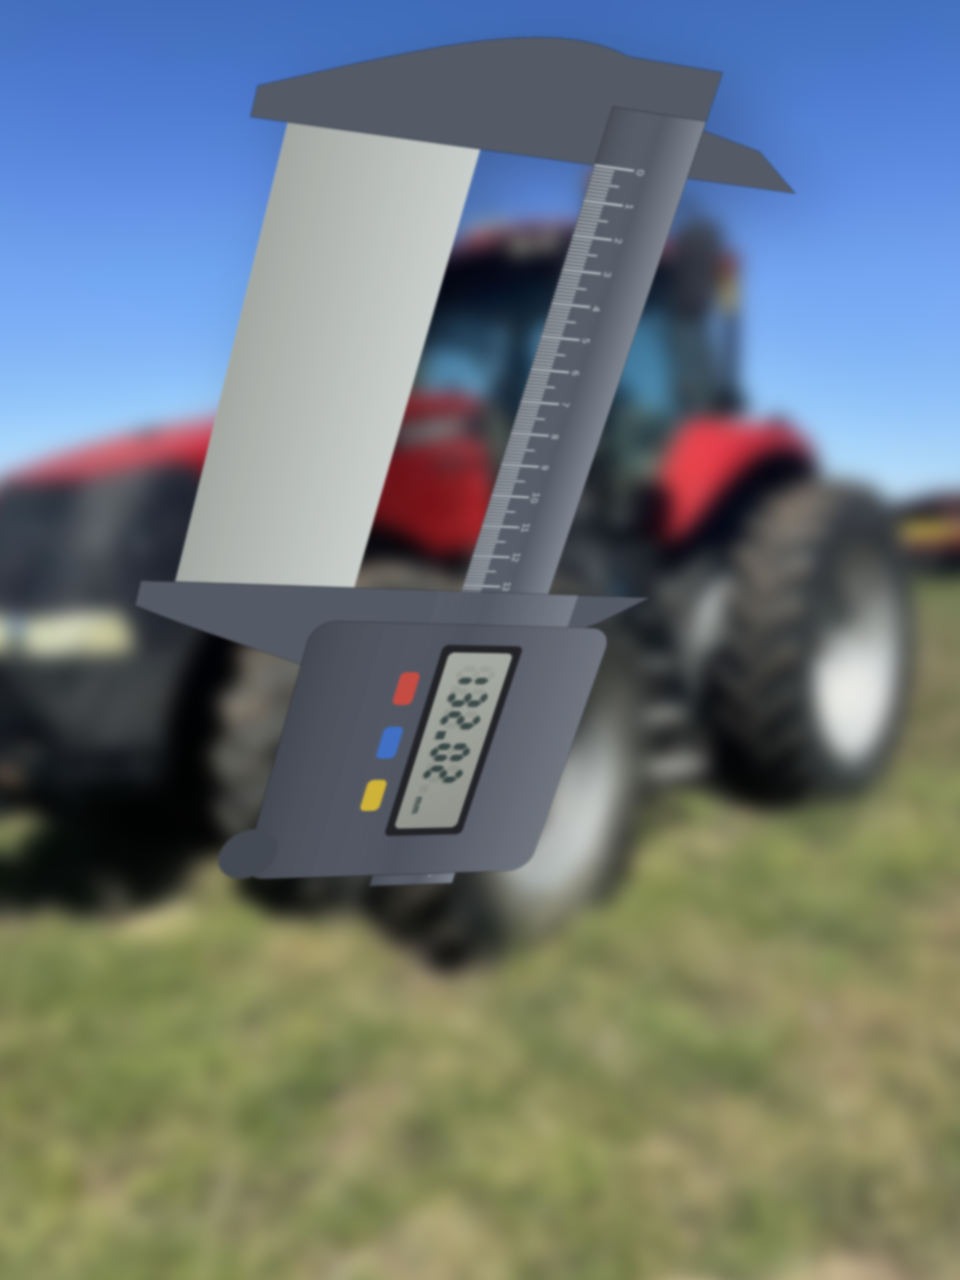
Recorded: 132.02 mm
